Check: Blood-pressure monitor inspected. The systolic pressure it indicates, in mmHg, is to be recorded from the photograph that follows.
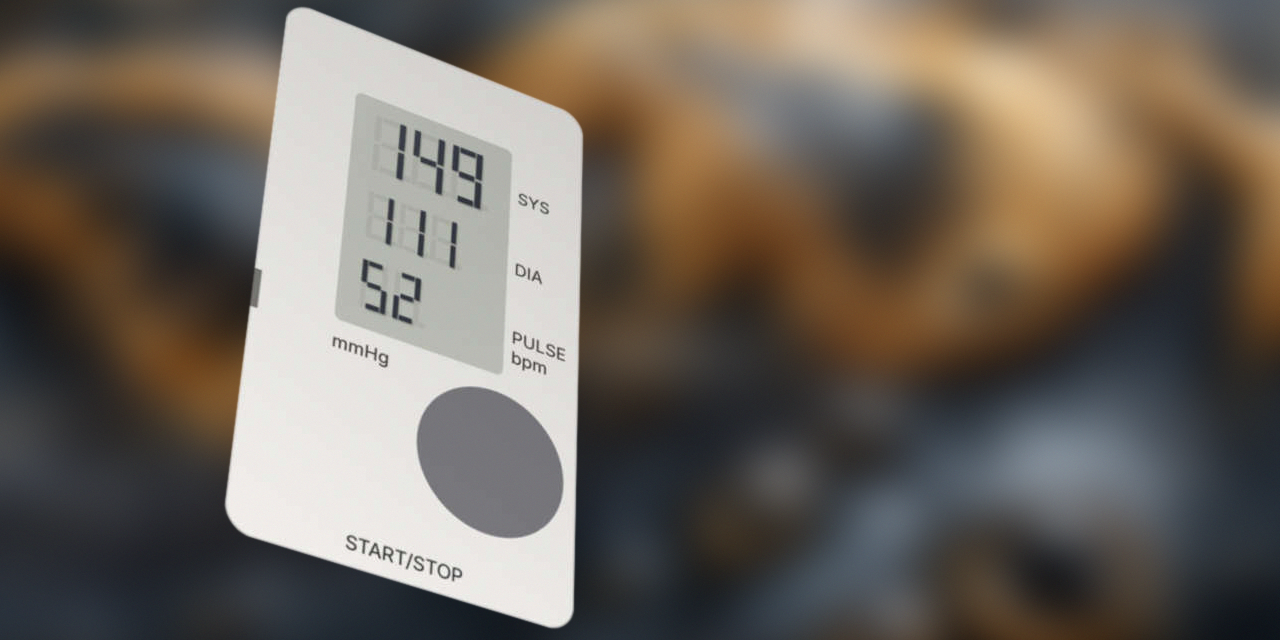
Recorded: 149 mmHg
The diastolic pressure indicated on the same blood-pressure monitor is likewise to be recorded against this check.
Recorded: 111 mmHg
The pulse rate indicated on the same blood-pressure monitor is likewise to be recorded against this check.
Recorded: 52 bpm
